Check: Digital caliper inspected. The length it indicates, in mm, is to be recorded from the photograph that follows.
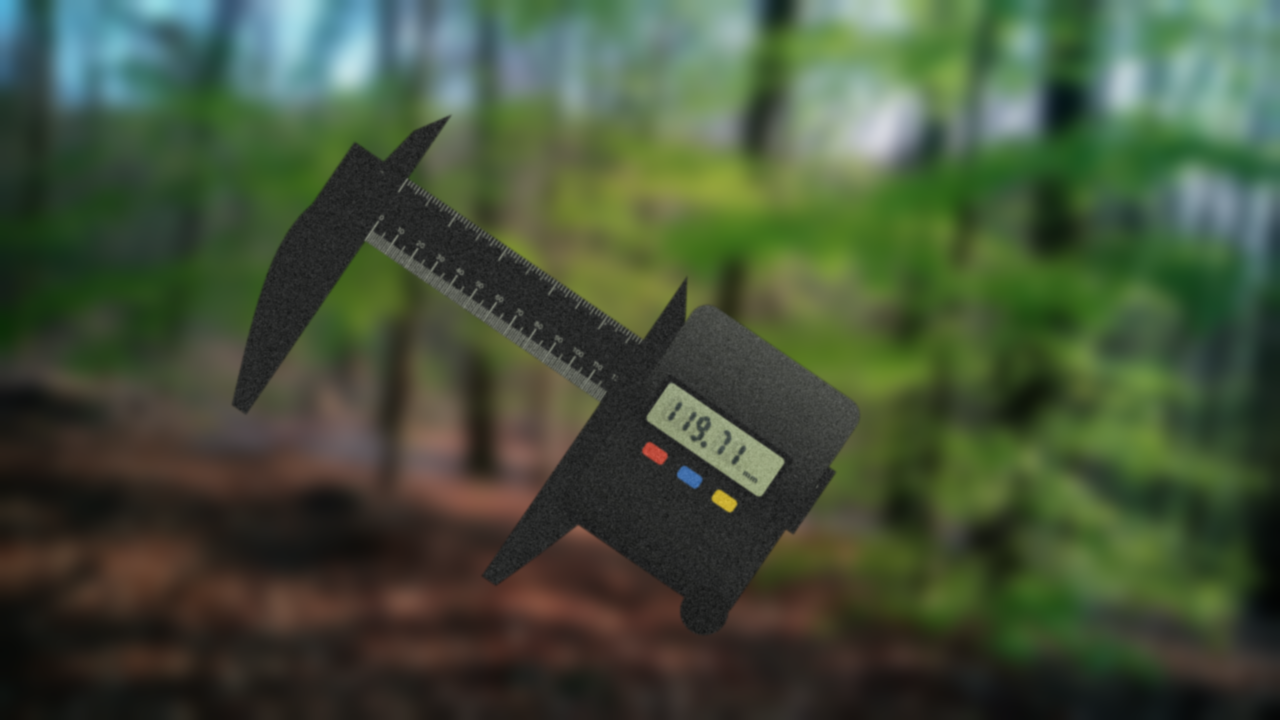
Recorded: 119.71 mm
